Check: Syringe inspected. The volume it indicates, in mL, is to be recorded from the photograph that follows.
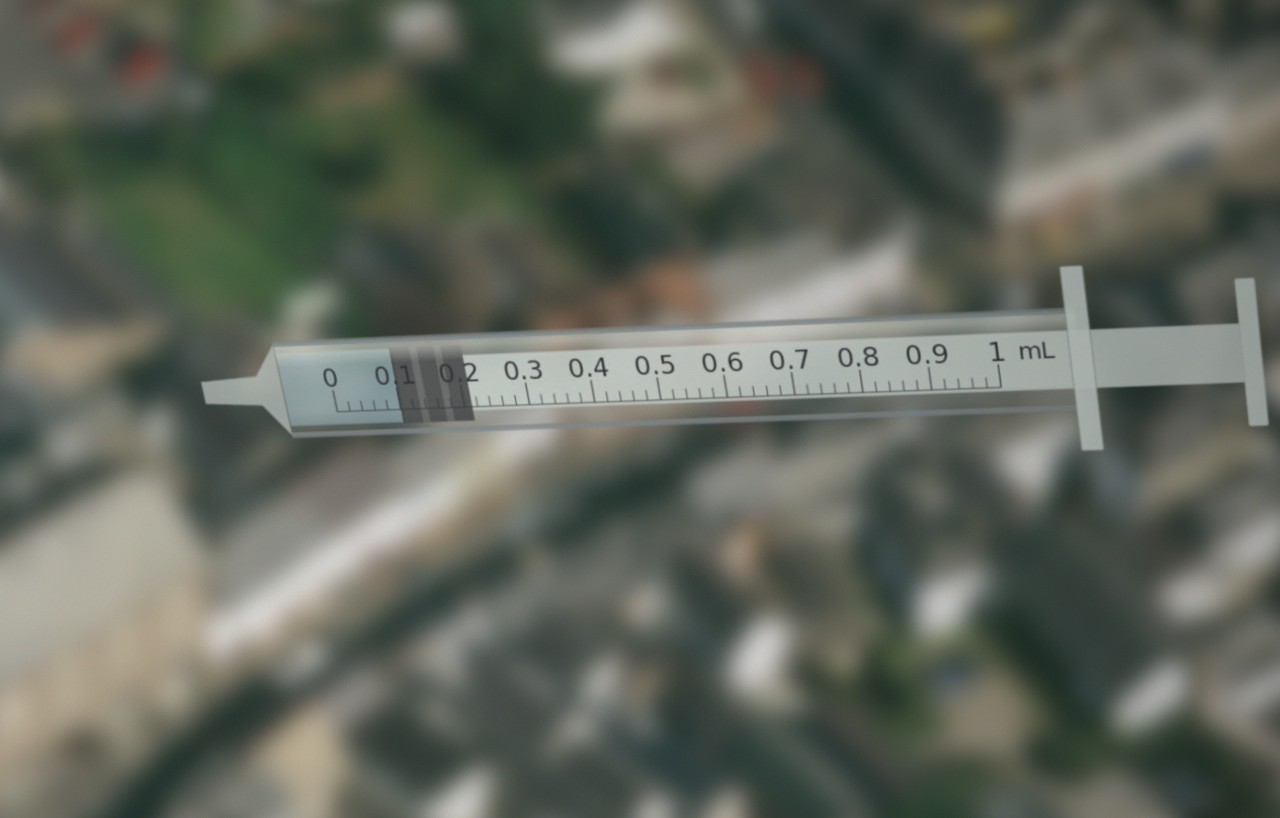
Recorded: 0.1 mL
